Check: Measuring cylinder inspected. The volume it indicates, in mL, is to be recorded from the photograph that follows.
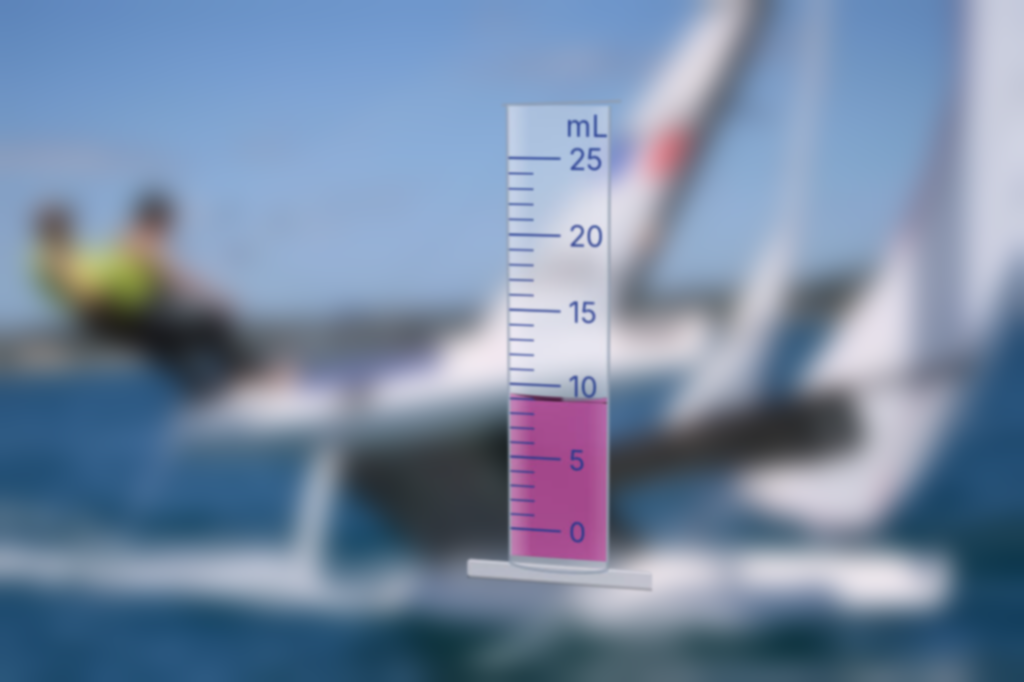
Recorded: 9 mL
